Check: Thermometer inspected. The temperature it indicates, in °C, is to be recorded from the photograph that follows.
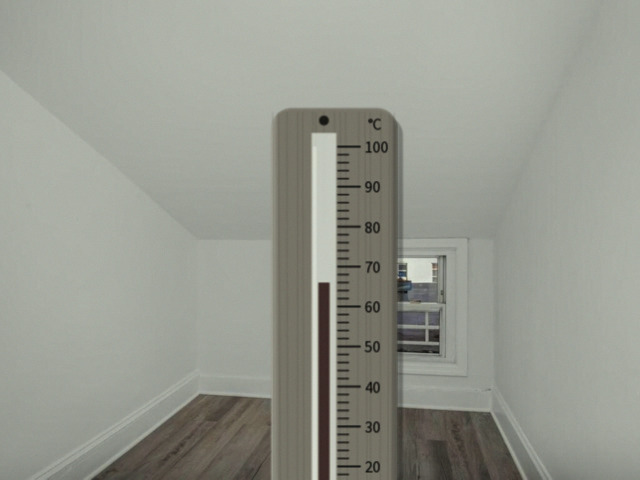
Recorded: 66 °C
